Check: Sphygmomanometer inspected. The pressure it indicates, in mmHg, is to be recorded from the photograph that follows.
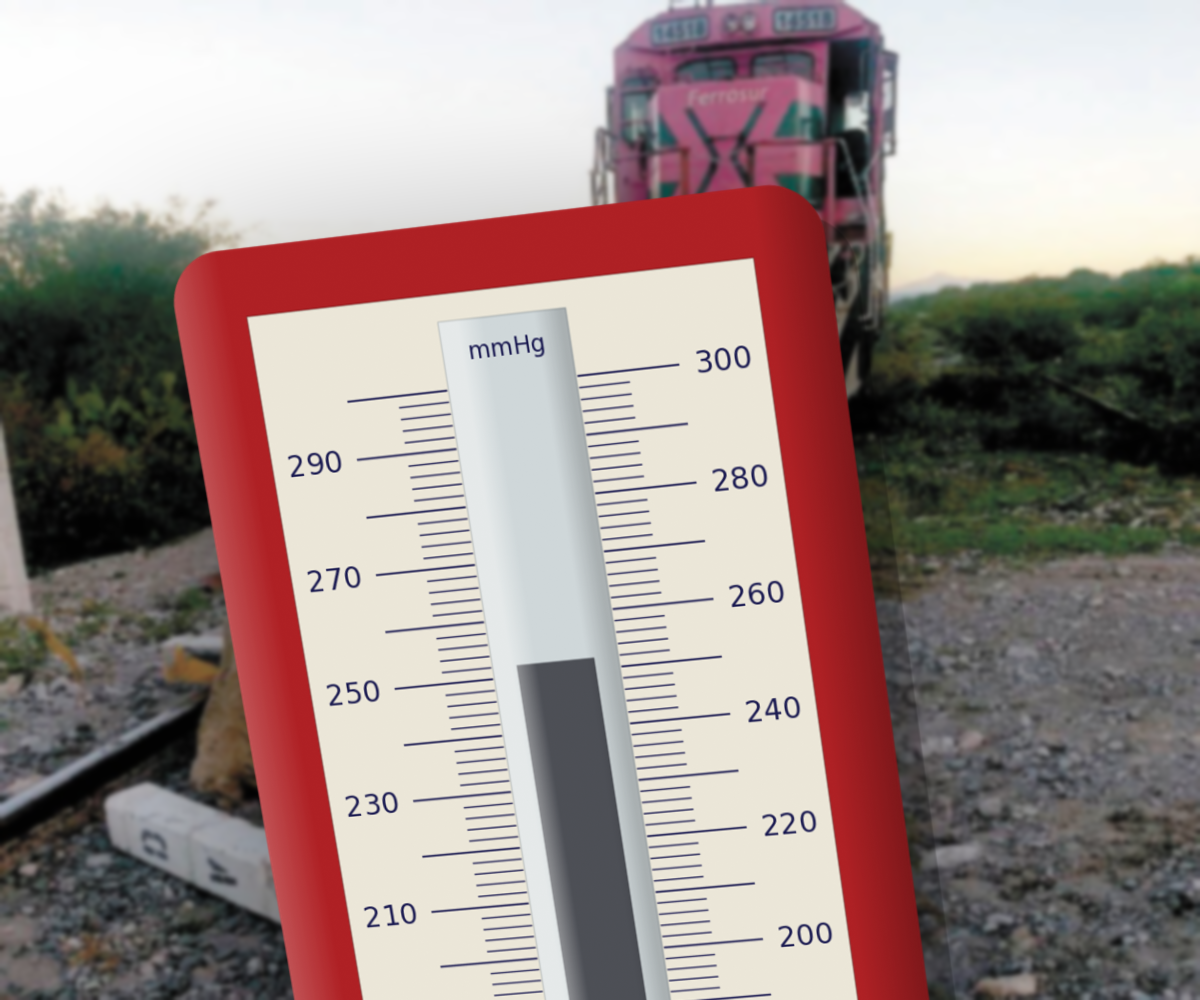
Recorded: 252 mmHg
